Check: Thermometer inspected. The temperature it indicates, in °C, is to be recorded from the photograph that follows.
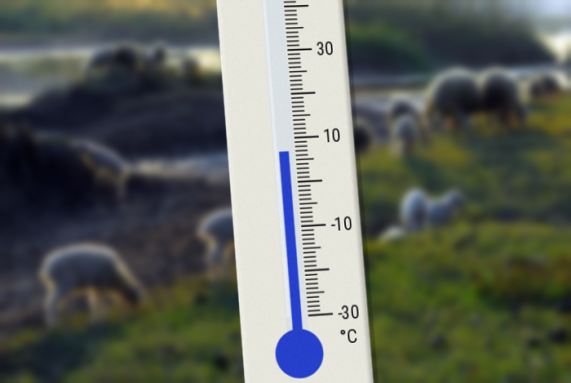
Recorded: 7 °C
